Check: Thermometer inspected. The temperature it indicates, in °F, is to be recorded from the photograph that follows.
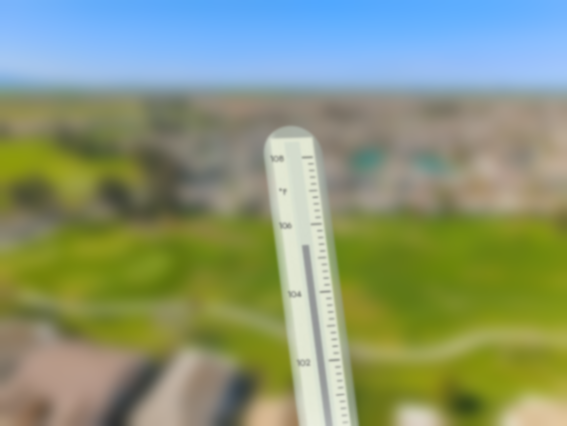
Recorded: 105.4 °F
